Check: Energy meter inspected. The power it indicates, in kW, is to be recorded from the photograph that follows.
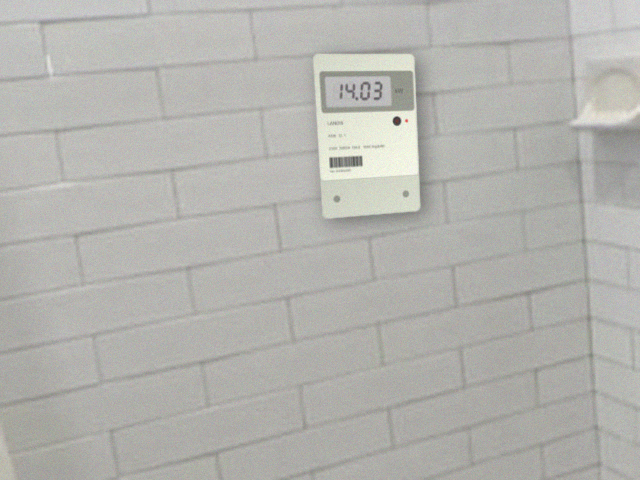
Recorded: 14.03 kW
